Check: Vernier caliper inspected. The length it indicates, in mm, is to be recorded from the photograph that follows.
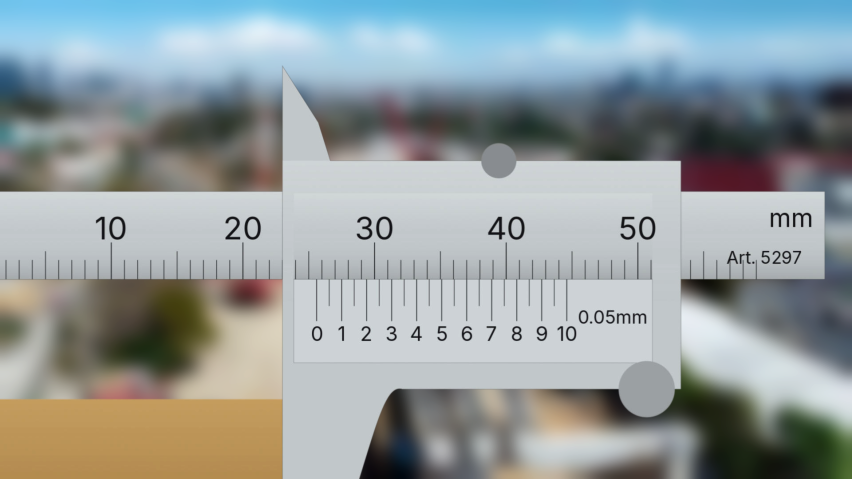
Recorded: 25.6 mm
